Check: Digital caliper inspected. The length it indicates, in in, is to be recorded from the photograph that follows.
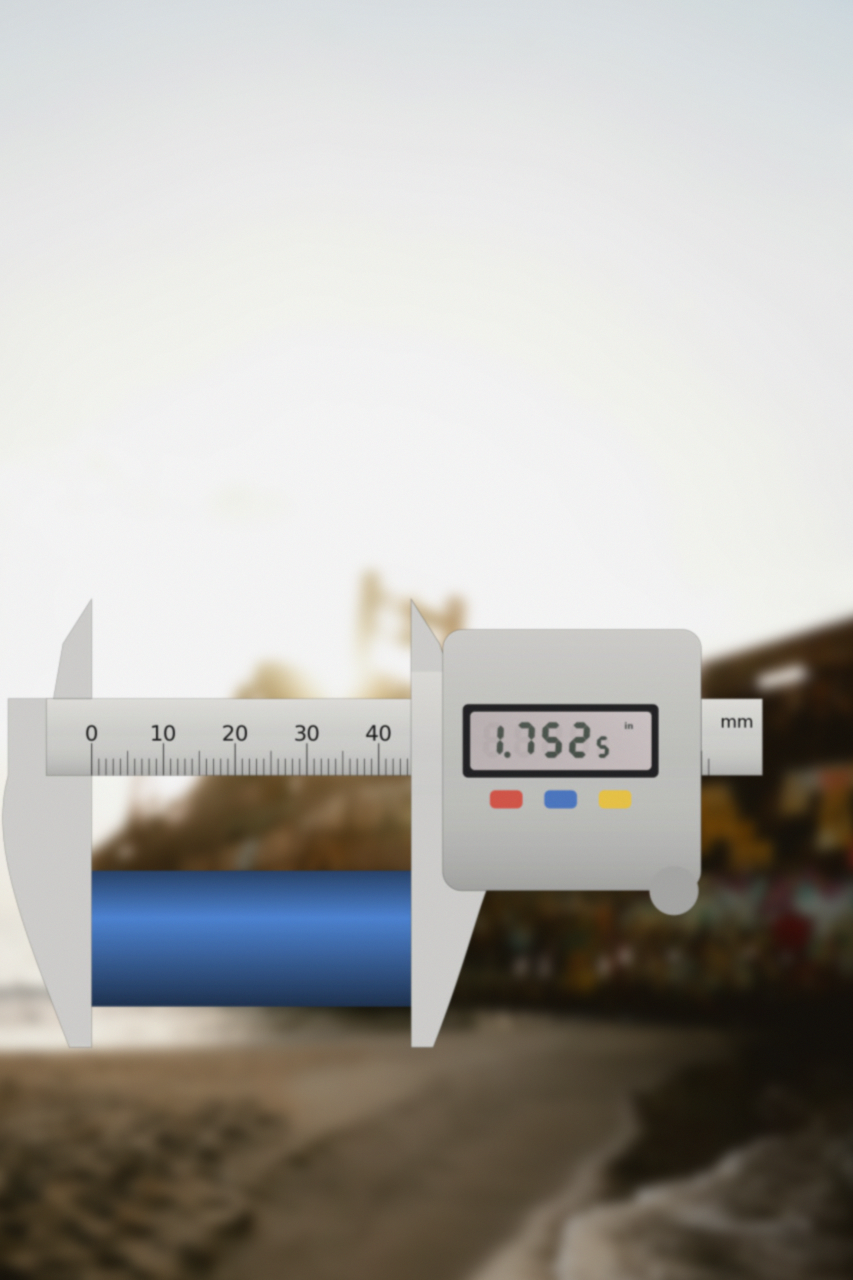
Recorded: 1.7525 in
